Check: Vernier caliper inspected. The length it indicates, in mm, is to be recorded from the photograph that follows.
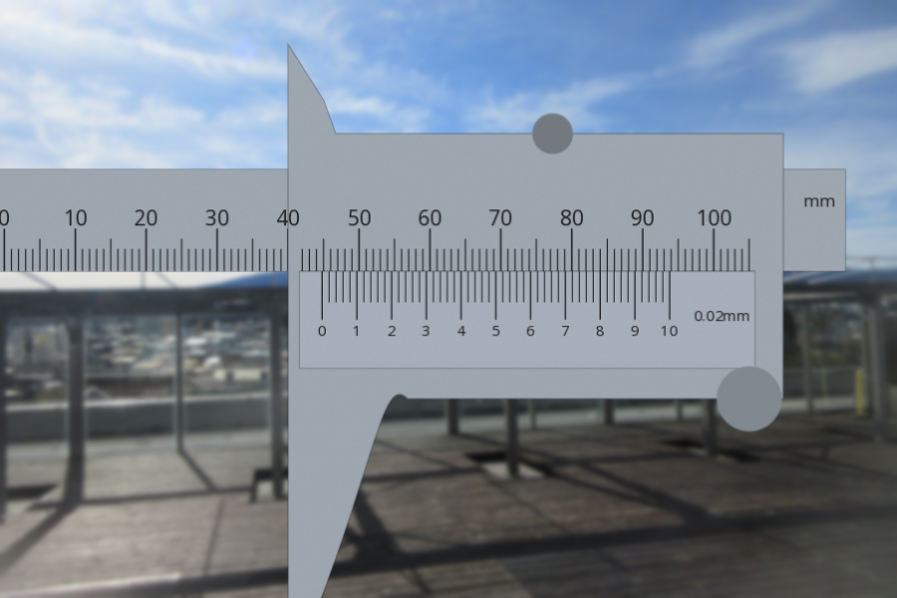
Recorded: 44.8 mm
